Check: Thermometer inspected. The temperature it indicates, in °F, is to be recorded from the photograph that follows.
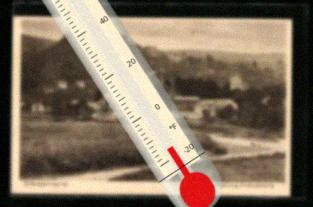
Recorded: -16 °F
